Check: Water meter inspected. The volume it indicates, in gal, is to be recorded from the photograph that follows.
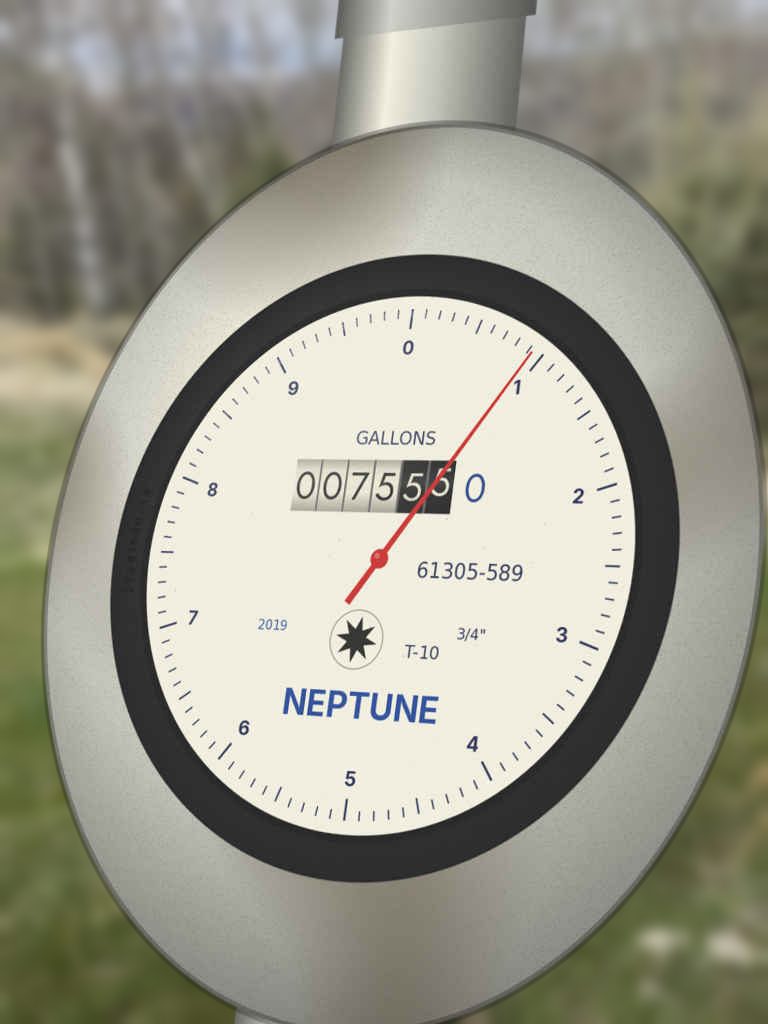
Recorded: 75550.9 gal
